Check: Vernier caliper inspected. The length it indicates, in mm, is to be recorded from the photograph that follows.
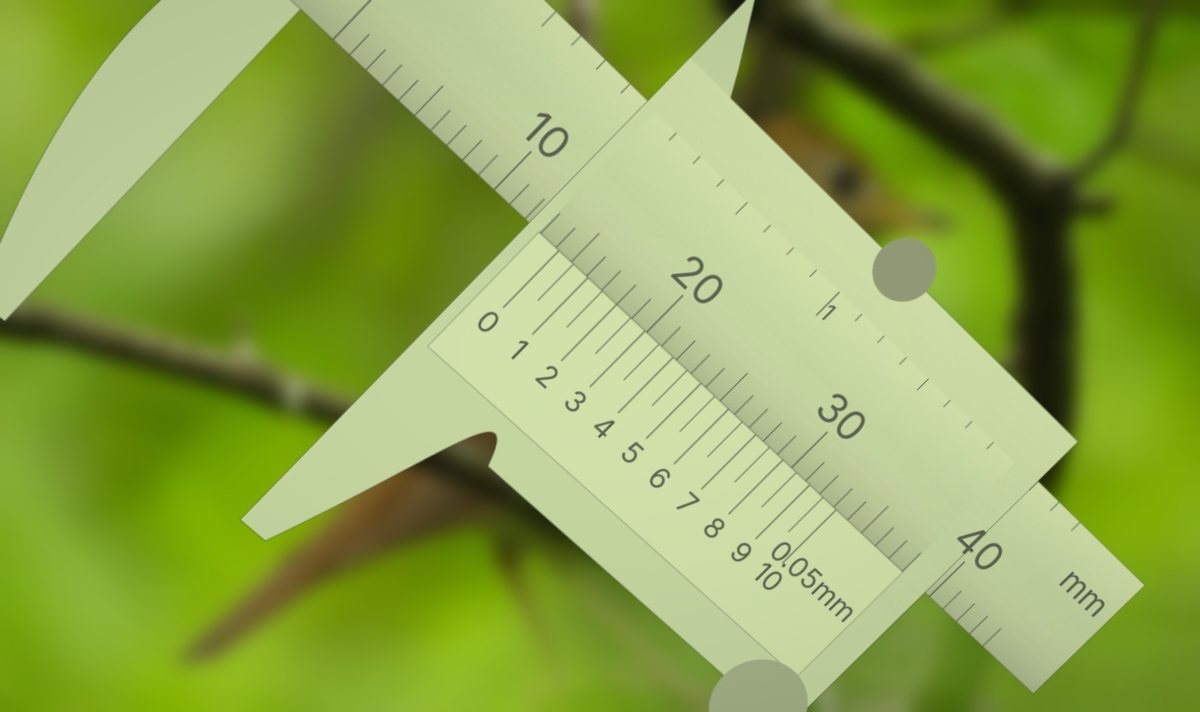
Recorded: 14.2 mm
